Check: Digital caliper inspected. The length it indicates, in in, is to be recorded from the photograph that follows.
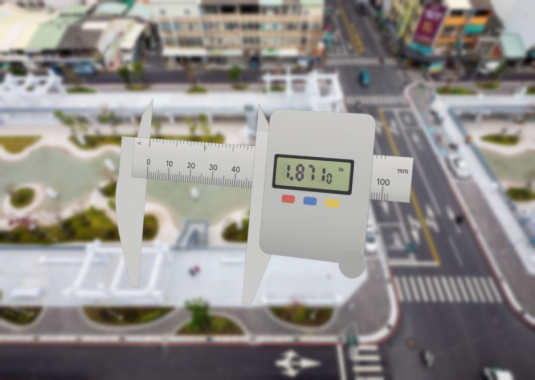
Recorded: 1.8710 in
